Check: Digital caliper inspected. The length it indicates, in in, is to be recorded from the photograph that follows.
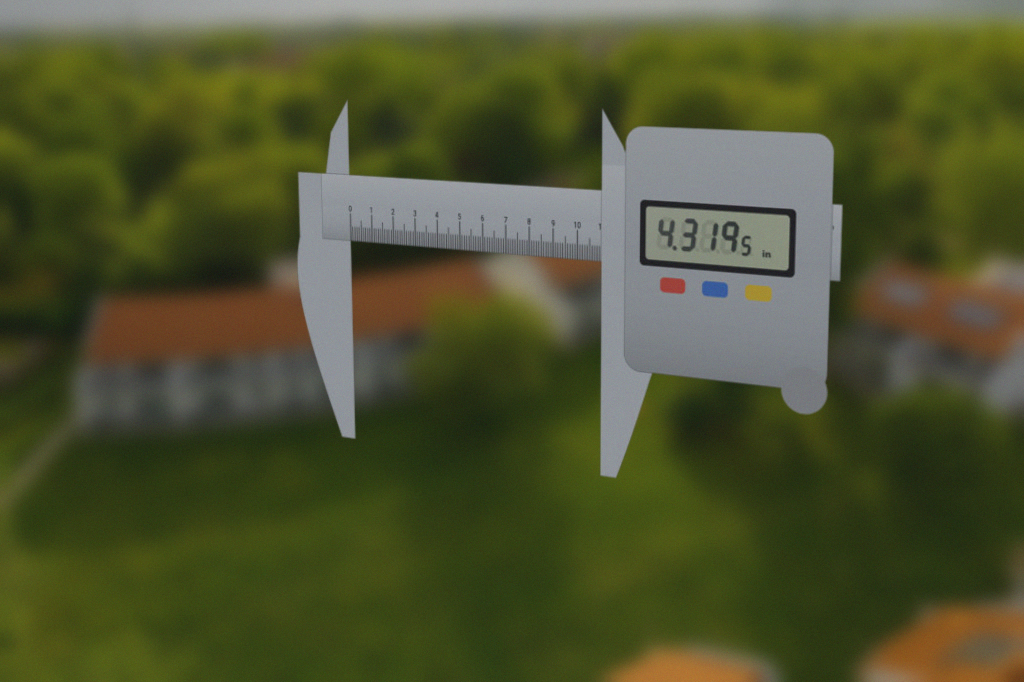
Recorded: 4.3195 in
